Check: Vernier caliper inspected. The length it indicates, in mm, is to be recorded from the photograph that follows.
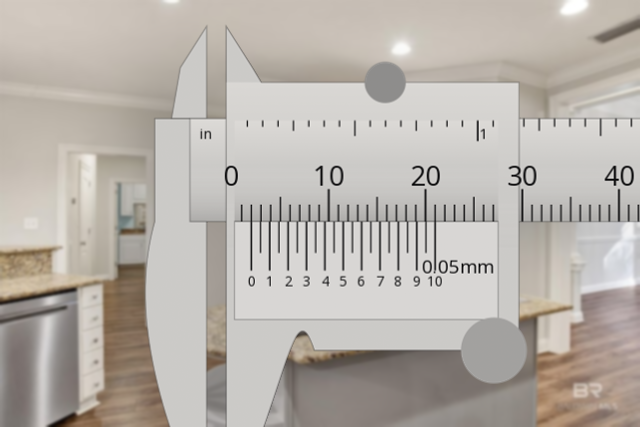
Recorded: 2.0 mm
